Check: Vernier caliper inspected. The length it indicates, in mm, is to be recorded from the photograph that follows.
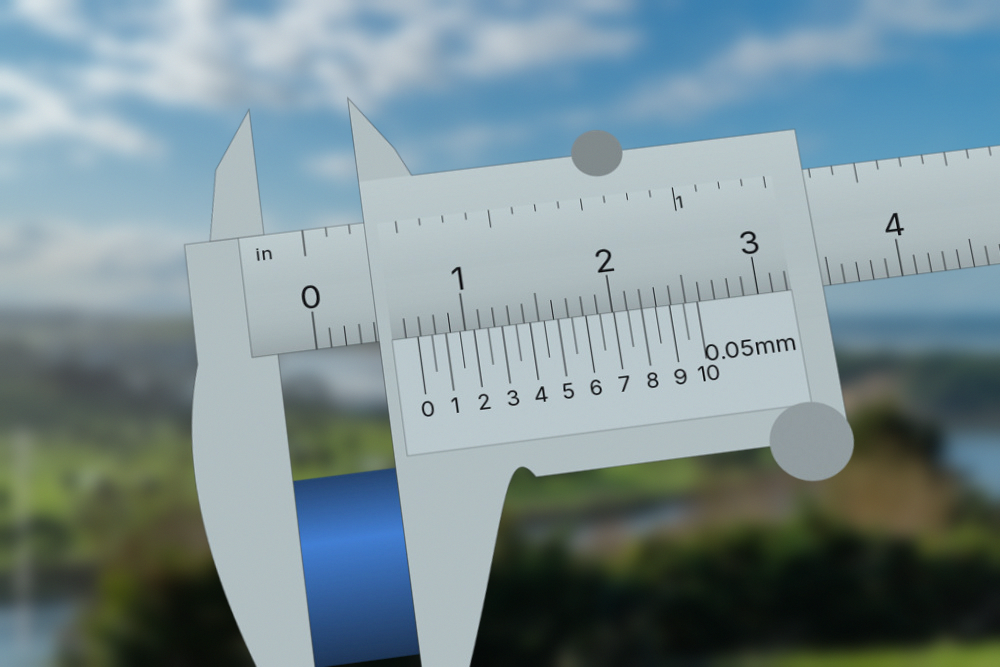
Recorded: 6.8 mm
